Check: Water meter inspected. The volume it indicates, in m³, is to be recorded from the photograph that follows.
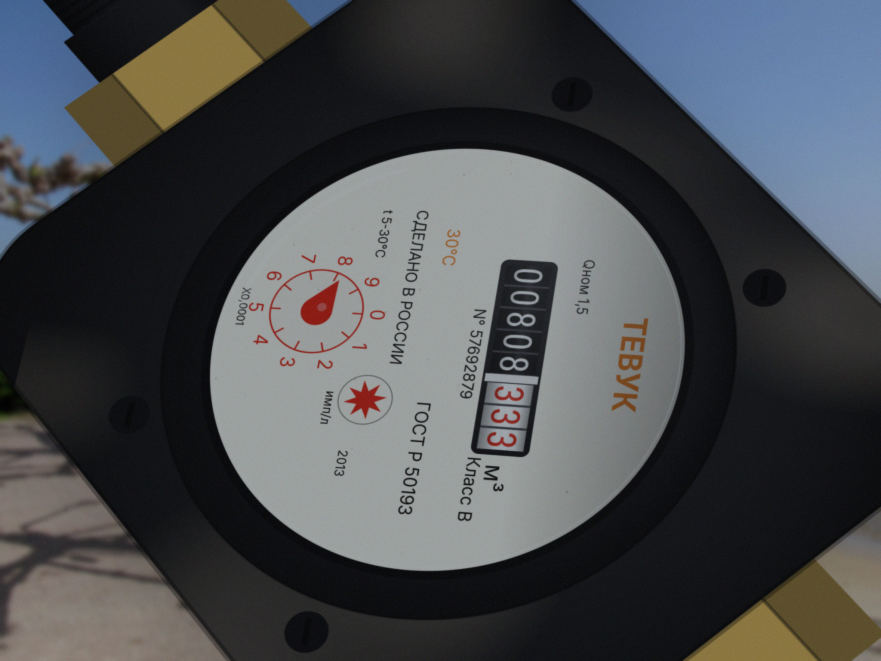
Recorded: 808.3338 m³
